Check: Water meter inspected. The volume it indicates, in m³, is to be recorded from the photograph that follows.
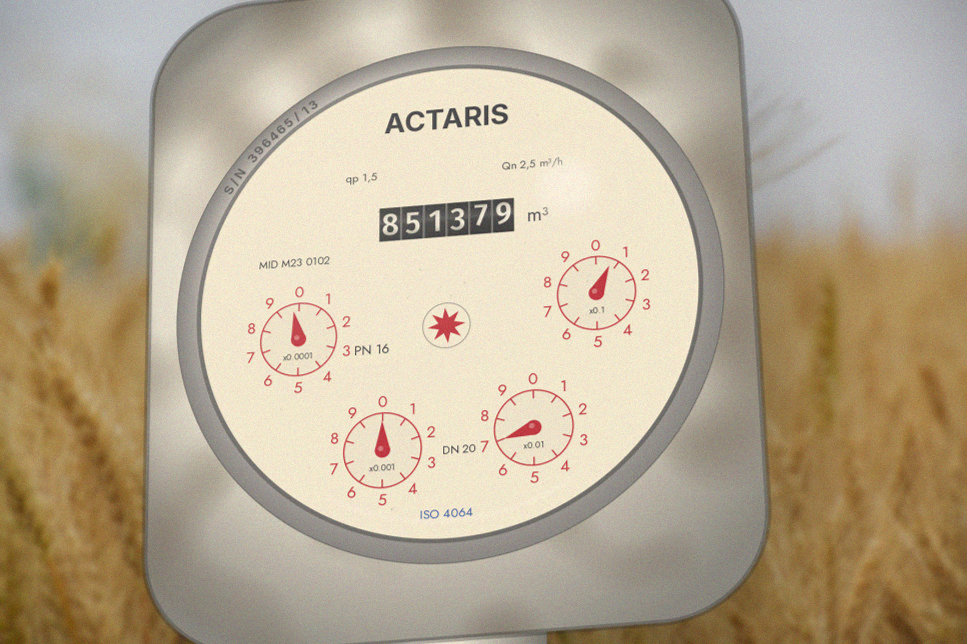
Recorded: 851379.0699 m³
